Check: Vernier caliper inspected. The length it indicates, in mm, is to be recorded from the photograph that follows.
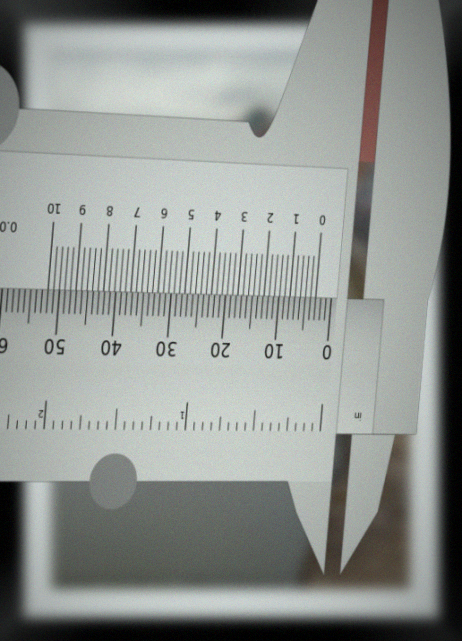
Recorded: 3.0 mm
